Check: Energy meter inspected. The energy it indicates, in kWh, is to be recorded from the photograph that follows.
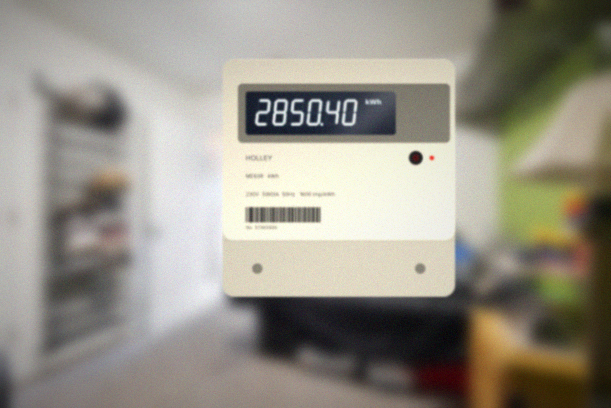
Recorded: 2850.40 kWh
